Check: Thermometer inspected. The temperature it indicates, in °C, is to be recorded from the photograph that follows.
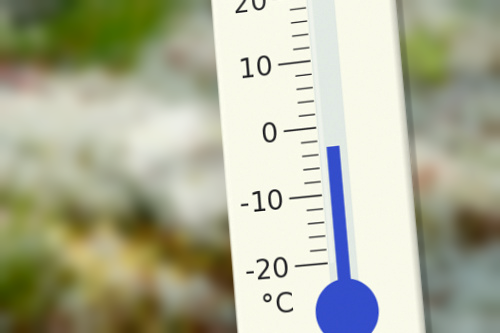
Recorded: -3 °C
